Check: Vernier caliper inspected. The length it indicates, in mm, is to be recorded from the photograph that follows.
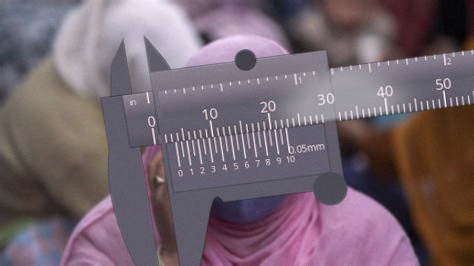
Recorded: 3.6 mm
